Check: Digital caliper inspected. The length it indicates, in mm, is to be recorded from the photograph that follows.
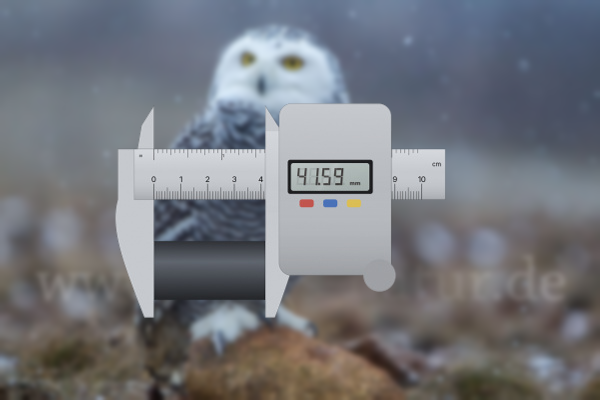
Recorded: 41.59 mm
